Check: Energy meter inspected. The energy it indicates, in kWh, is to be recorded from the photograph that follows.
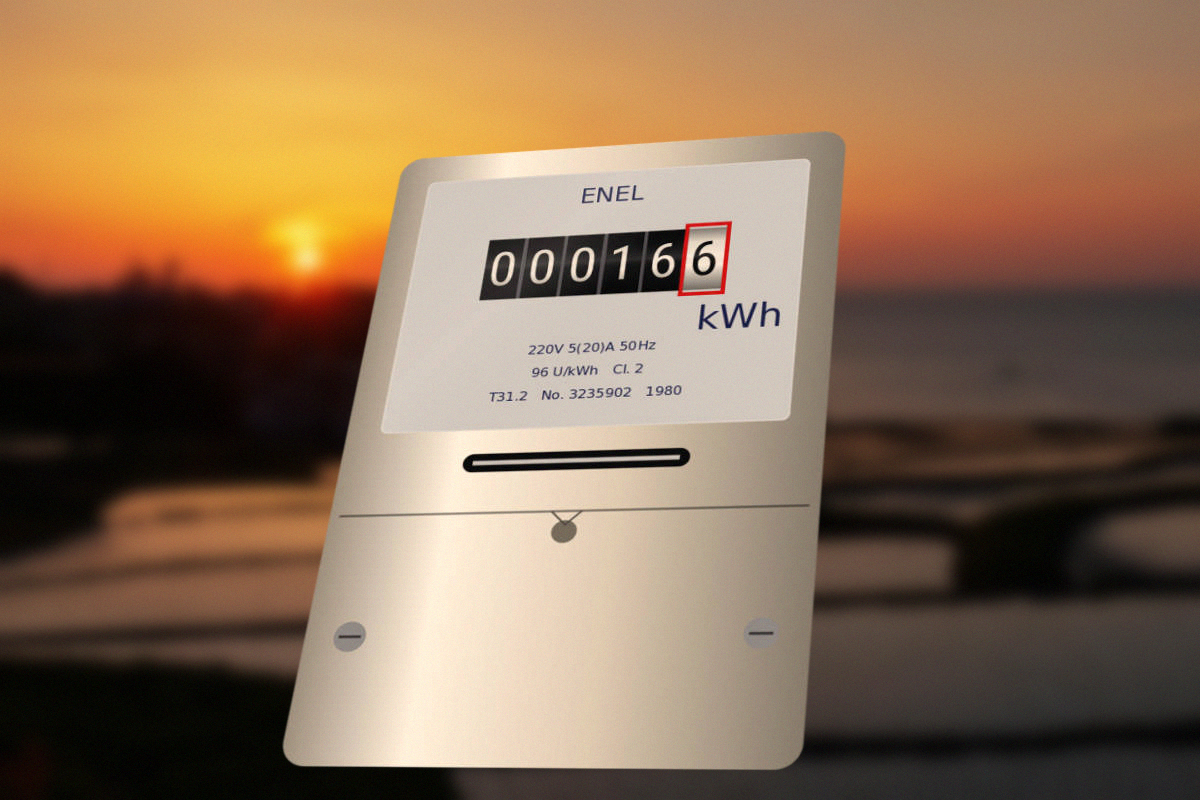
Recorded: 16.6 kWh
